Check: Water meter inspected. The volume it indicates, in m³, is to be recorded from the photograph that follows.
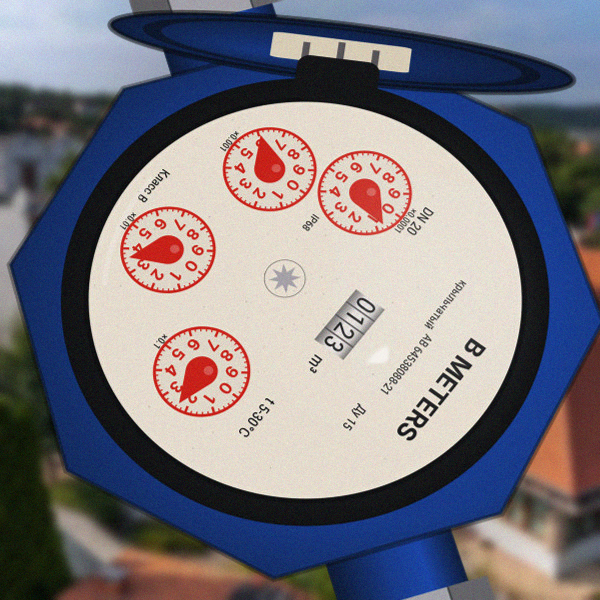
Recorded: 123.2360 m³
